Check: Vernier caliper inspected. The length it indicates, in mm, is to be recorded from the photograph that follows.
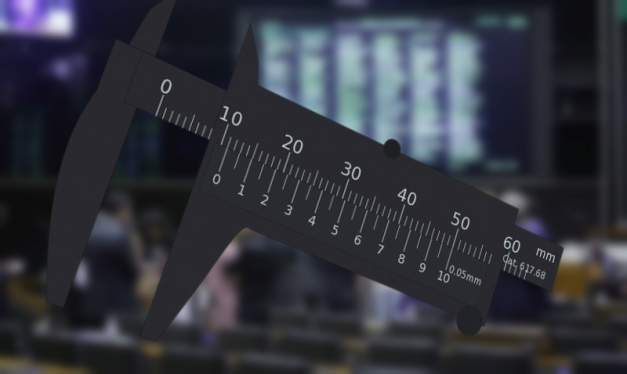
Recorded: 11.0 mm
